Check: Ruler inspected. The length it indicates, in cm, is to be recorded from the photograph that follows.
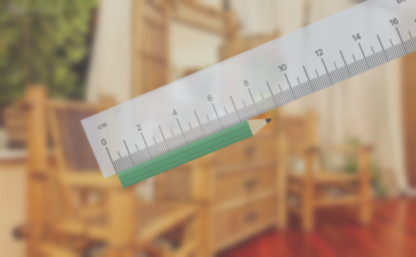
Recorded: 8.5 cm
